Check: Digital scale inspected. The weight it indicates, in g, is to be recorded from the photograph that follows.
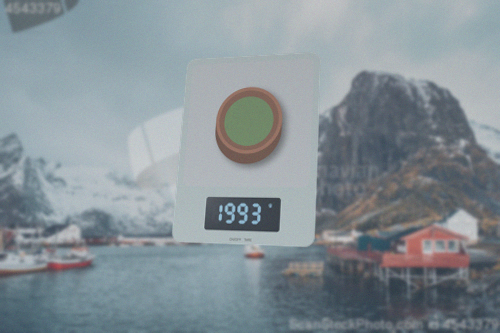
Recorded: 1993 g
